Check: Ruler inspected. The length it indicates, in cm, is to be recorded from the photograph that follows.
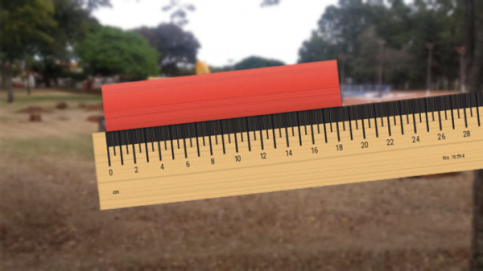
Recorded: 18.5 cm
